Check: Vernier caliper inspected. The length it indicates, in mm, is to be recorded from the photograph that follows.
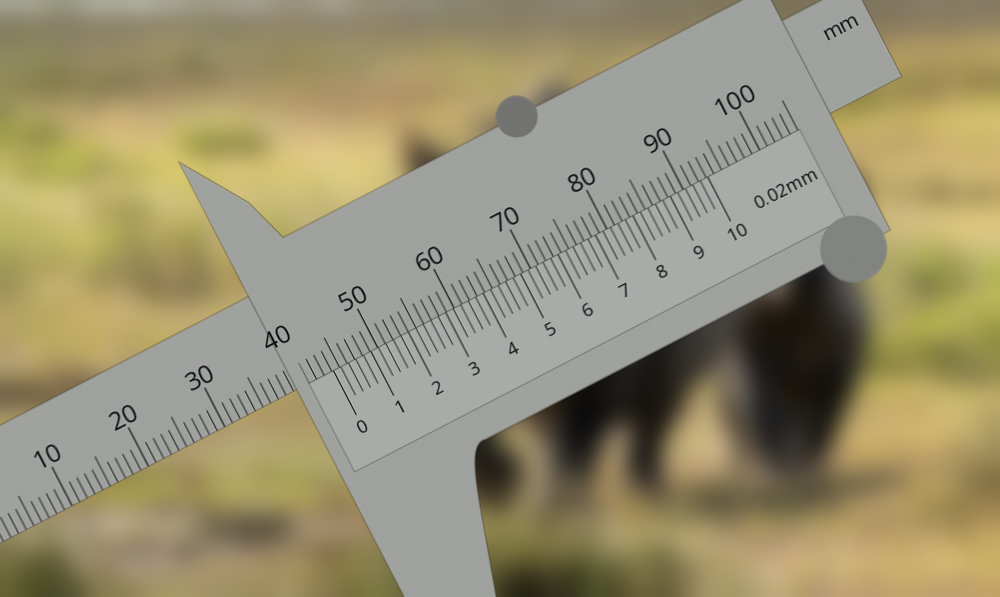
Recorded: 44.2 mm
